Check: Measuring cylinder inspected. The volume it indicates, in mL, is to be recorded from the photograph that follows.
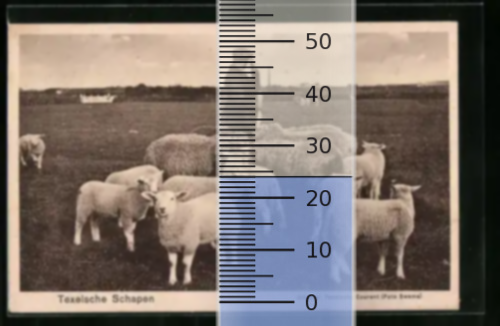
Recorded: 24 mL
